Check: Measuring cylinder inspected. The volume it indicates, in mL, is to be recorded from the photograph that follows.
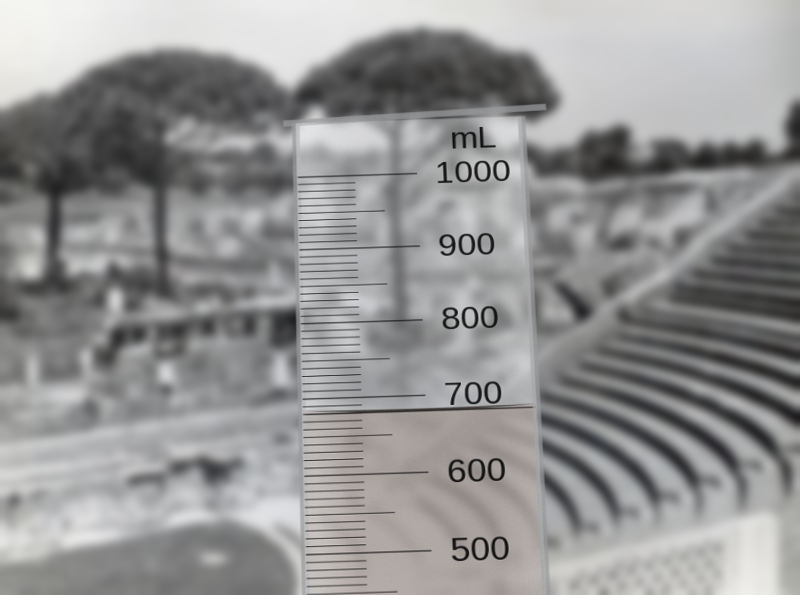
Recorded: 680 mL
